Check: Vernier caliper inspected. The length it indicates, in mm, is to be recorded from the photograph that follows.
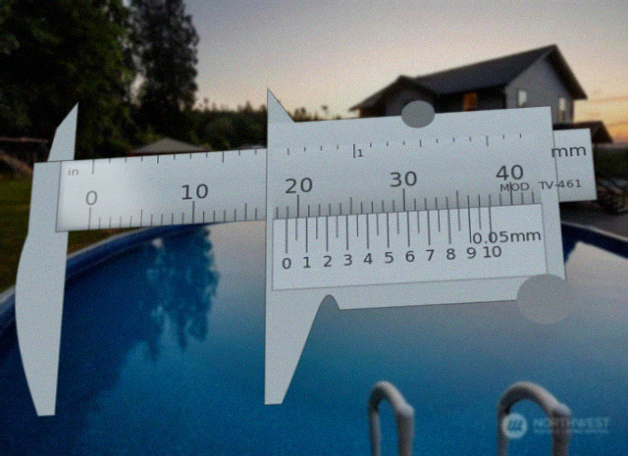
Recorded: 18.9 mm
